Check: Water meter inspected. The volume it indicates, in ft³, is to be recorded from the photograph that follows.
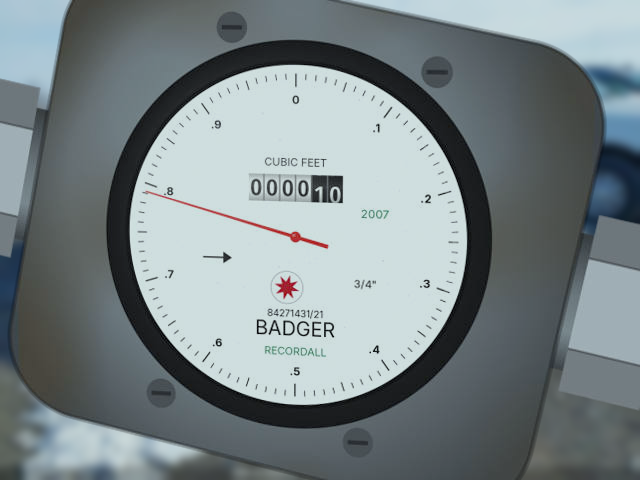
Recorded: 9.79 ft³
